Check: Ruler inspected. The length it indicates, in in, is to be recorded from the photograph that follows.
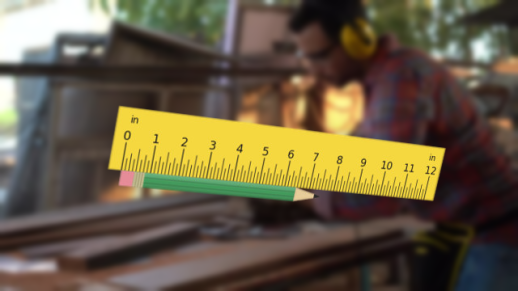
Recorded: 7.5 in
